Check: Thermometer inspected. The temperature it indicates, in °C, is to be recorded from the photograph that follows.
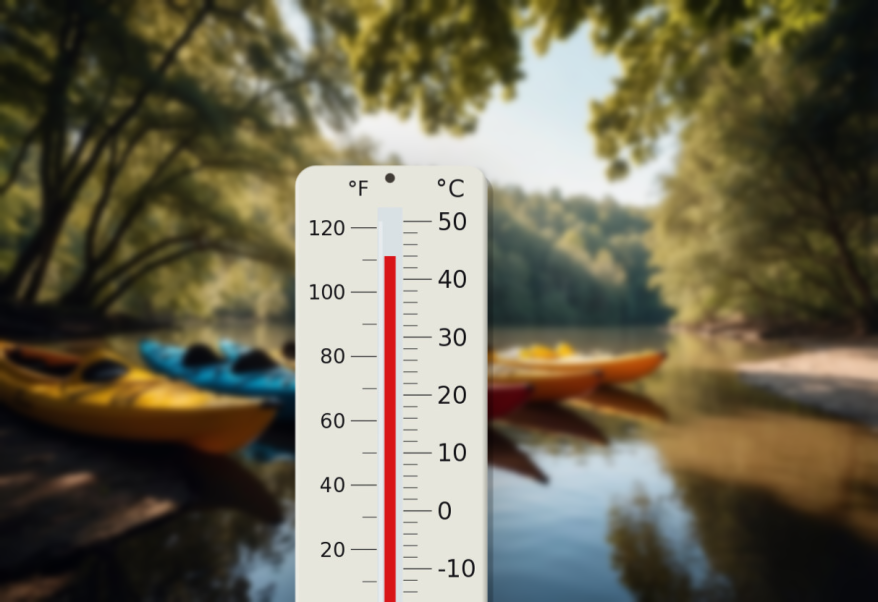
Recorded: 44 °C
